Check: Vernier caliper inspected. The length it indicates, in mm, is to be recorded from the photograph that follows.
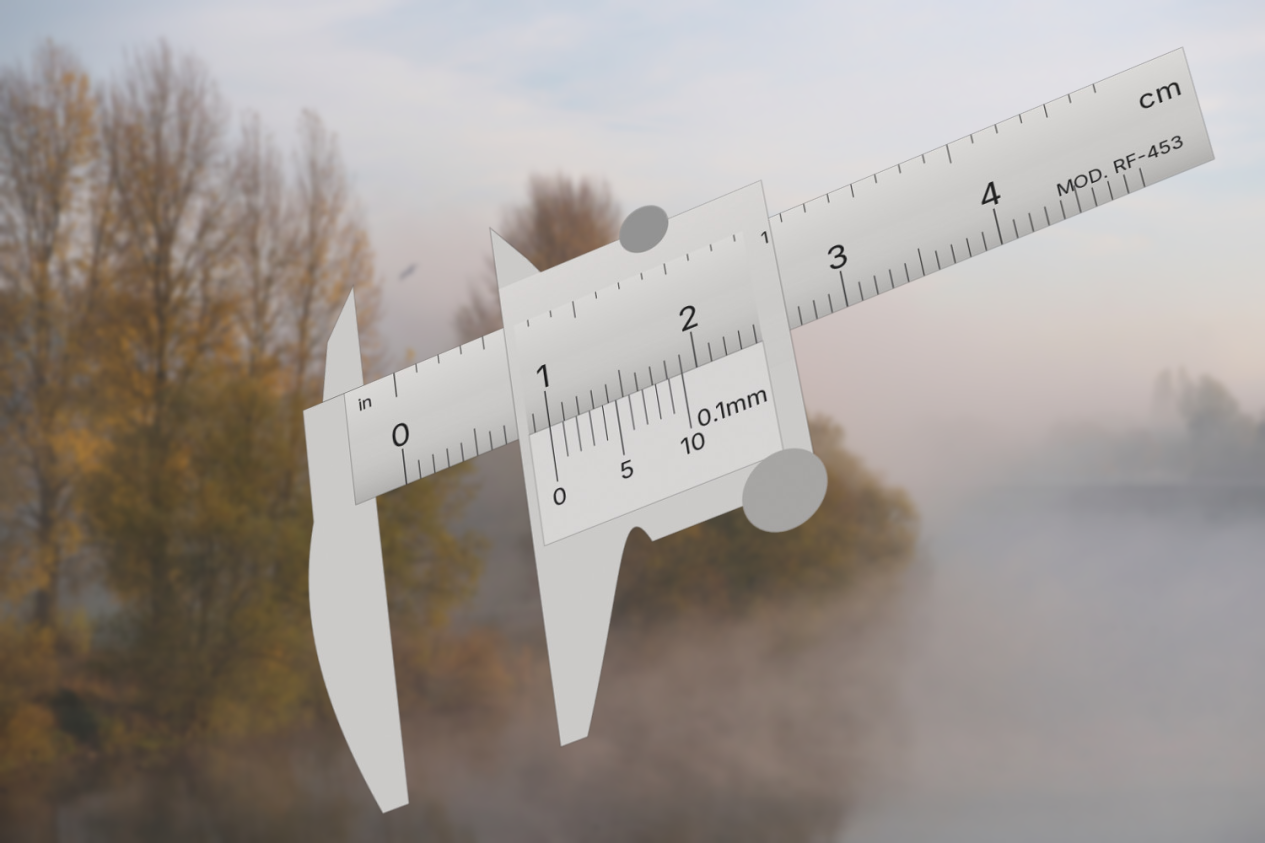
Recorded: 10.0 mm
